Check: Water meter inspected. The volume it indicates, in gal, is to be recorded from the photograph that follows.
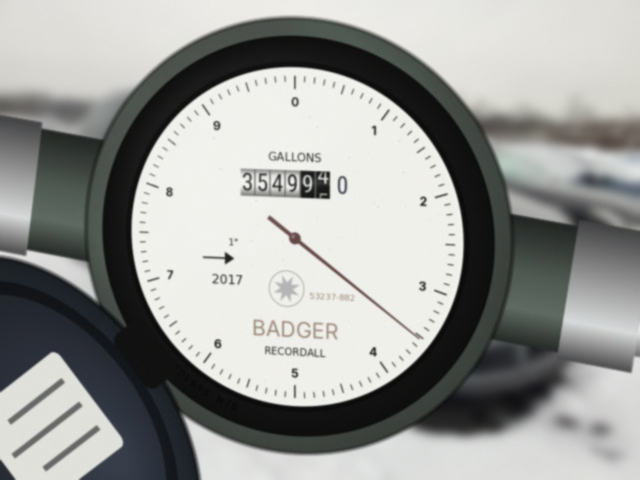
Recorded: 3549943.5 gal
